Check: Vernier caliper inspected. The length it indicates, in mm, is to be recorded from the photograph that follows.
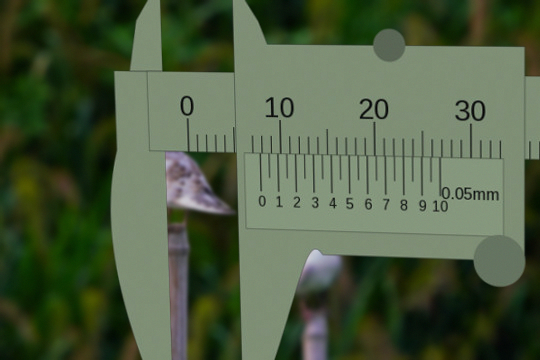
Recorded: 7.8 mm
